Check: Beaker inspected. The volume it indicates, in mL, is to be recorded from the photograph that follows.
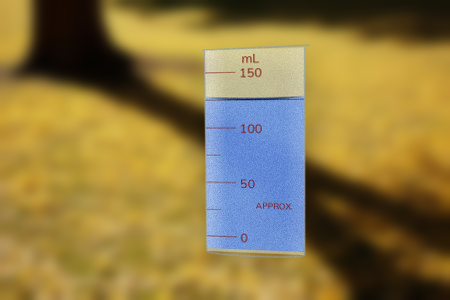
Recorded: 125 mL
